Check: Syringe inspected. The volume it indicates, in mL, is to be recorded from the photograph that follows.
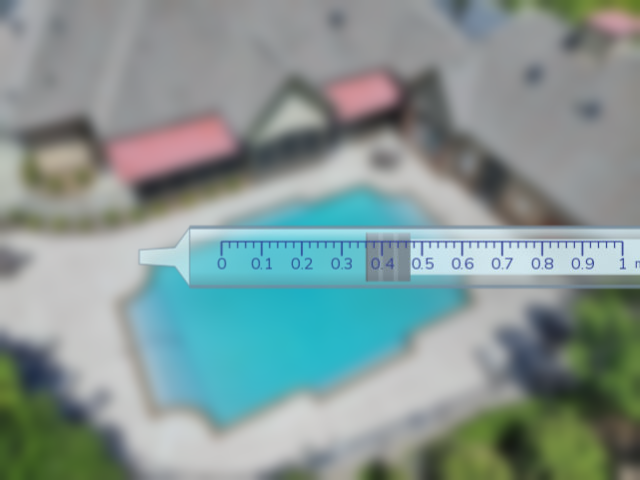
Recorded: 0.36 mL
